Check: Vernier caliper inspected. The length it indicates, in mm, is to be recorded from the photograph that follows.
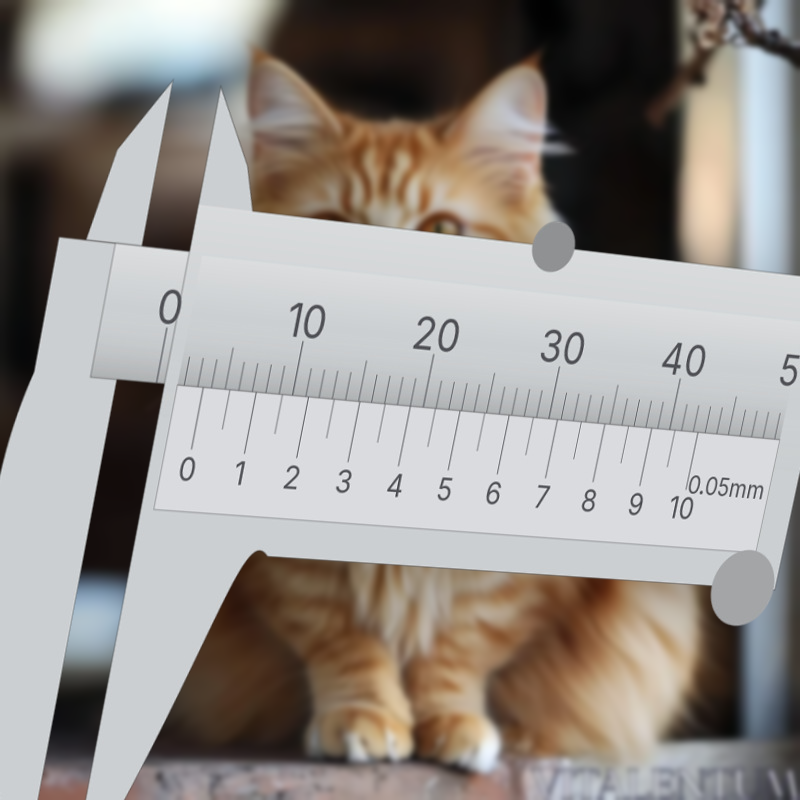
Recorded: 3.4 mm
